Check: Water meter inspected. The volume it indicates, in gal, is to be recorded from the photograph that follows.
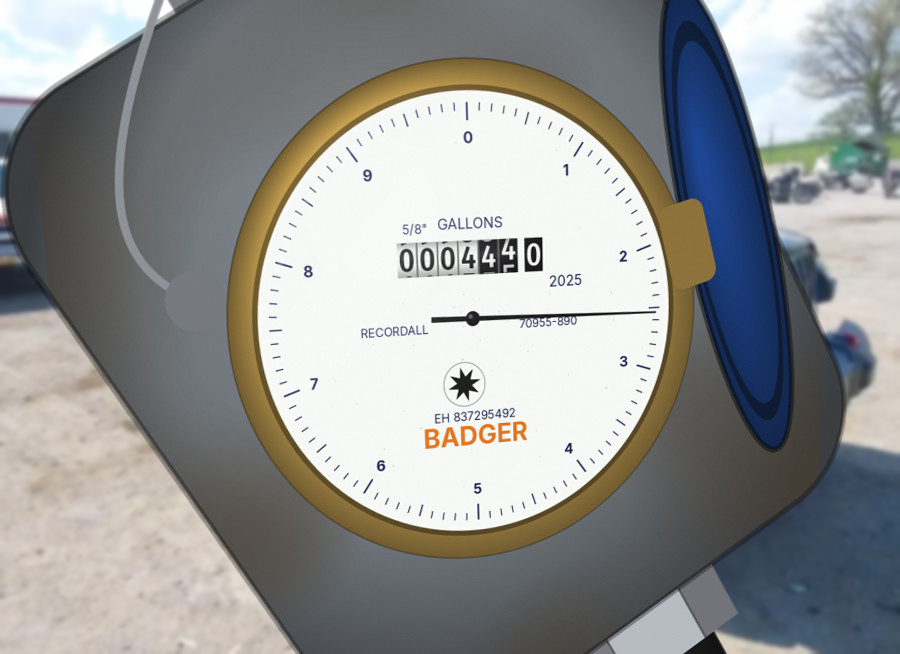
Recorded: 4442.5 gal
